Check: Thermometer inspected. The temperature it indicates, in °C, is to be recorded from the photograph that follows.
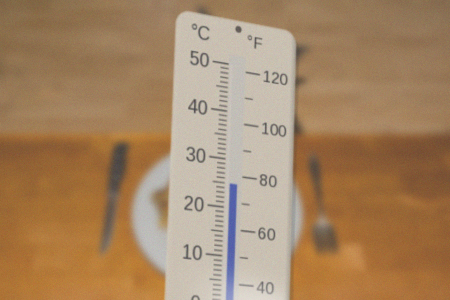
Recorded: 25 °C
